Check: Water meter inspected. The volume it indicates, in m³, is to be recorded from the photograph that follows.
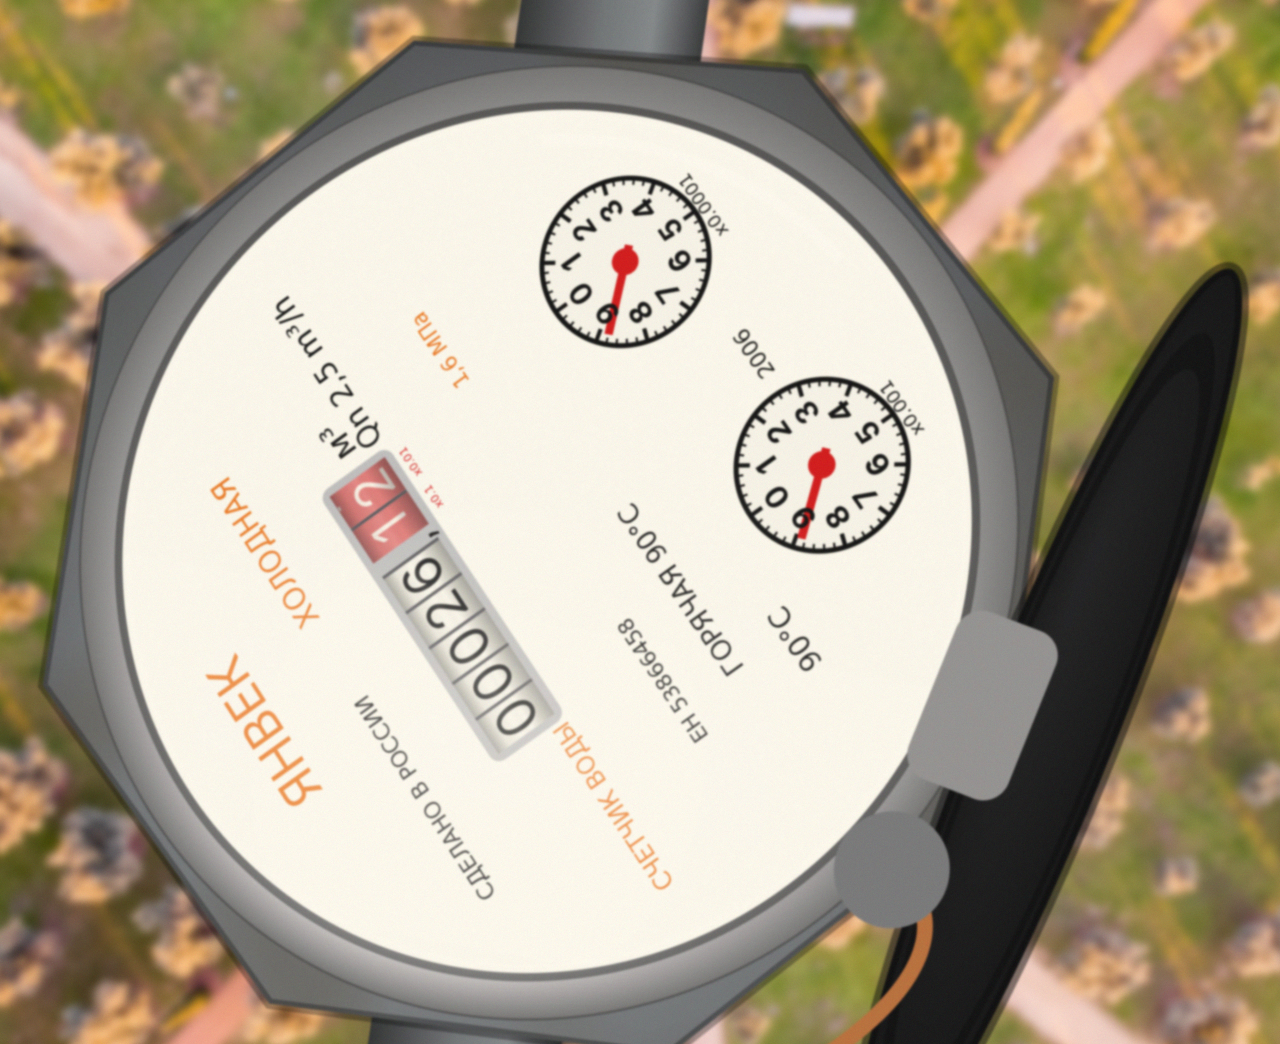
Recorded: 26.1188 m³
